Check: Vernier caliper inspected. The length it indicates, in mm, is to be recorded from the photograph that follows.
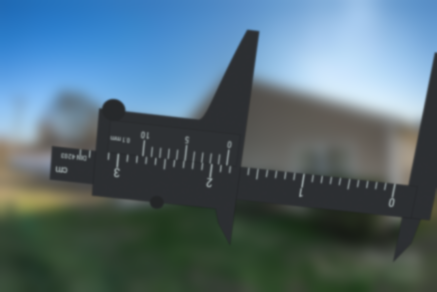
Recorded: 18.4 mm
